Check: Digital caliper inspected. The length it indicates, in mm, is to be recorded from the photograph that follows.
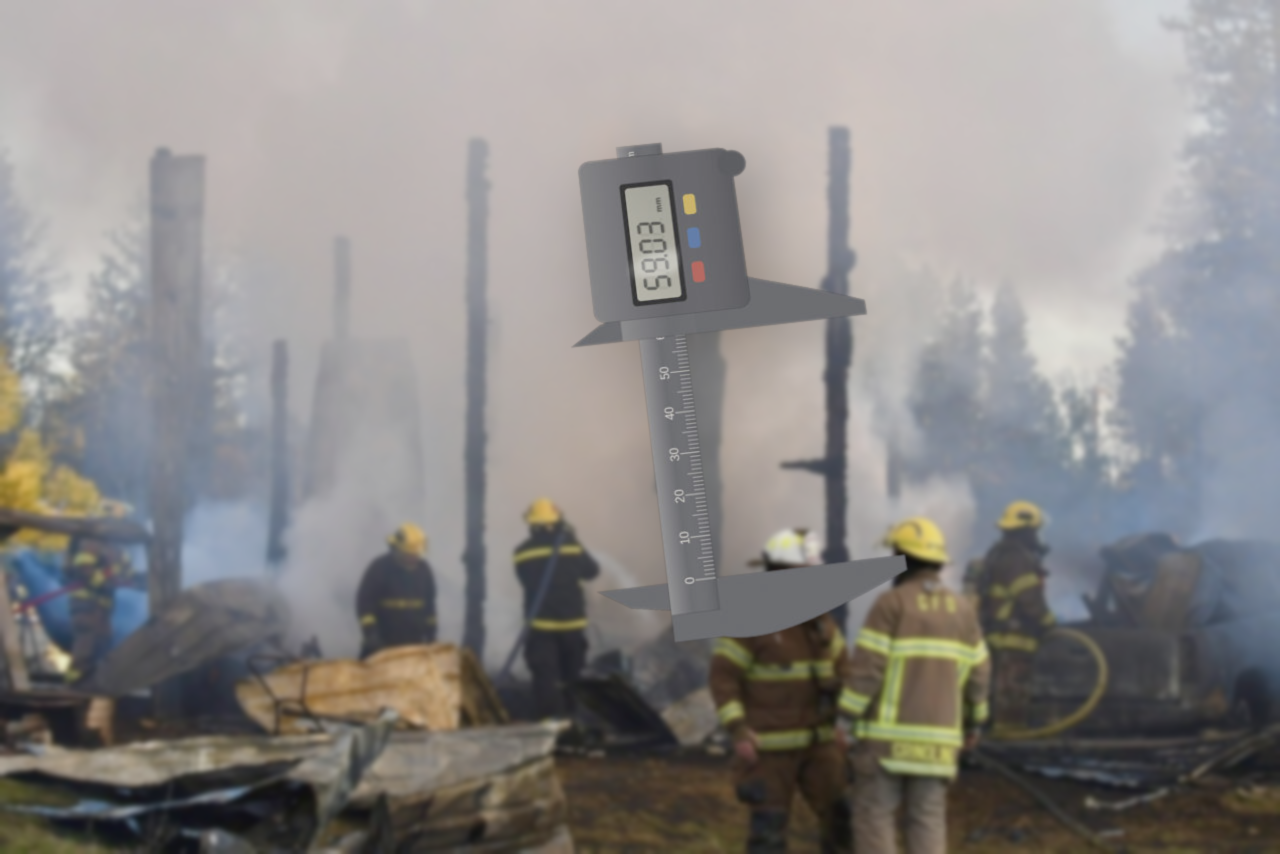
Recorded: 59.03 mm
